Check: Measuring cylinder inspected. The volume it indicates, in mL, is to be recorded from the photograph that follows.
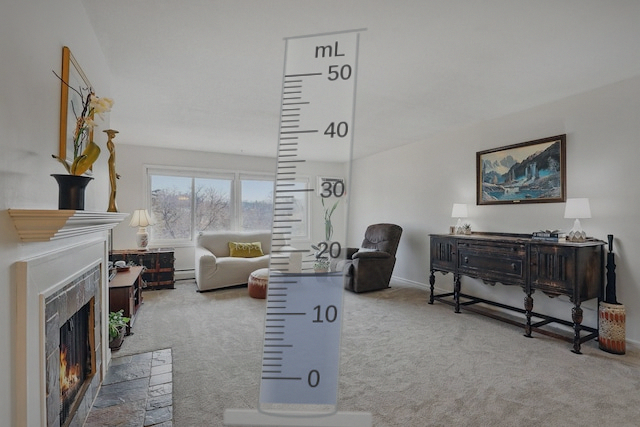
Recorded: 16 mL
